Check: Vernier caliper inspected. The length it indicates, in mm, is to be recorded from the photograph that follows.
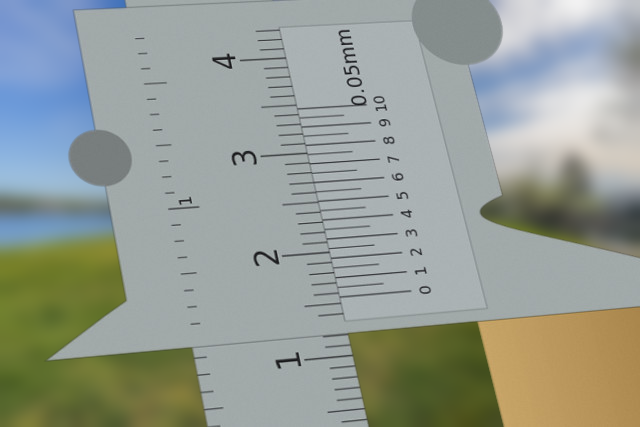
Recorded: 15.6 mm
